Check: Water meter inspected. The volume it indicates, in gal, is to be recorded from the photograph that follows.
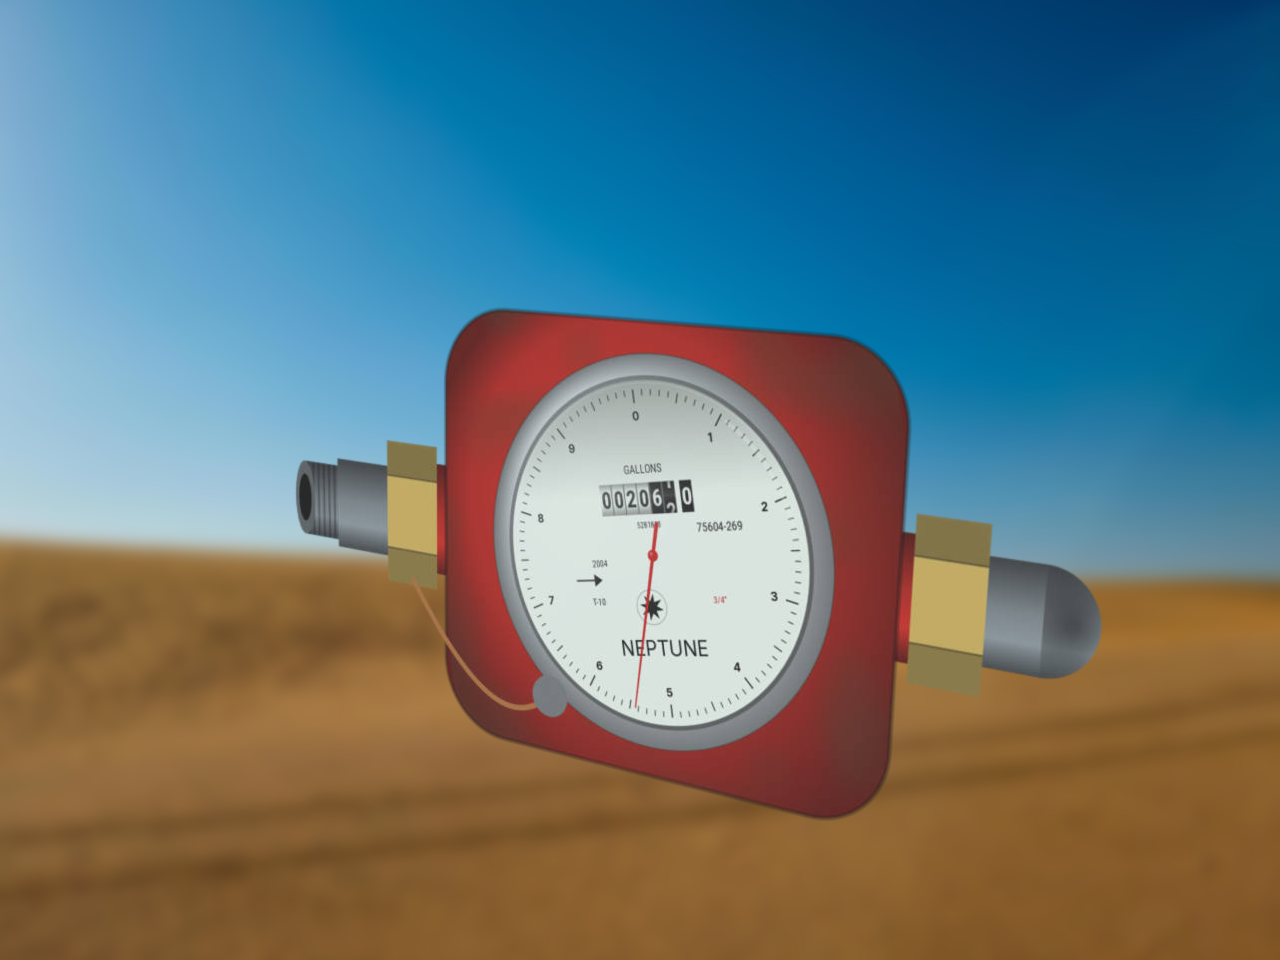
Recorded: 20615.4 gal
